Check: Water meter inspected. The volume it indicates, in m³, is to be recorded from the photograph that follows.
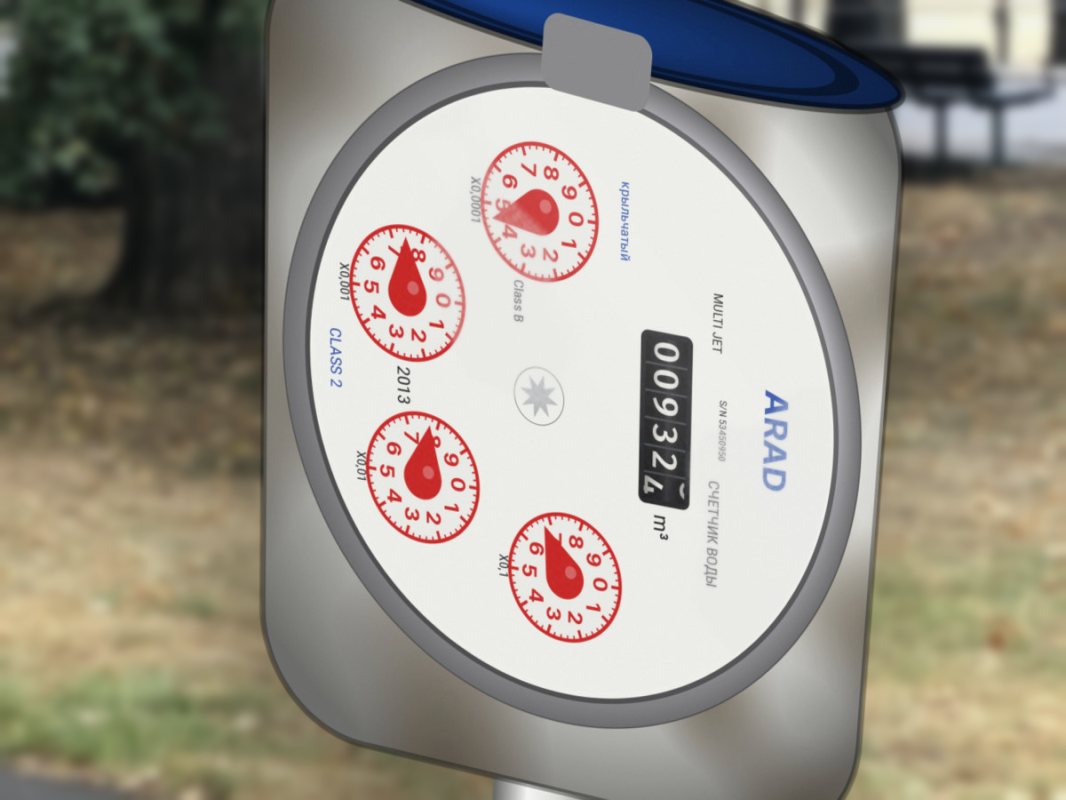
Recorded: 9323.6774 m³
